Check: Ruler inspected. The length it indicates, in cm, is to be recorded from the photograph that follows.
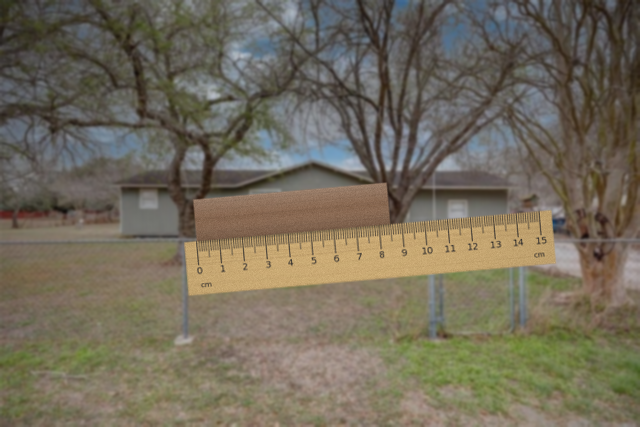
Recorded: 8.5 cm
